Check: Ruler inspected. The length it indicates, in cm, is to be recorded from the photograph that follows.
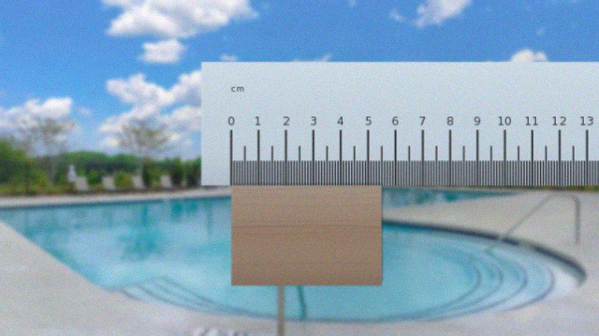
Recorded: 5.5 cm
